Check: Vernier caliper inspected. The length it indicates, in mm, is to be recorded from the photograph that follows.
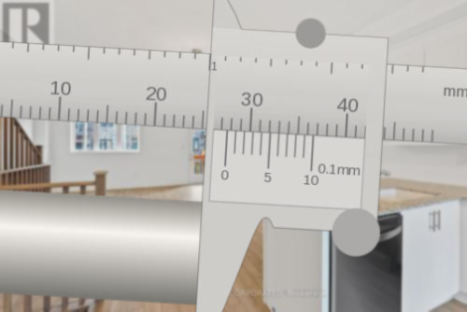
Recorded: 27.6 mm
